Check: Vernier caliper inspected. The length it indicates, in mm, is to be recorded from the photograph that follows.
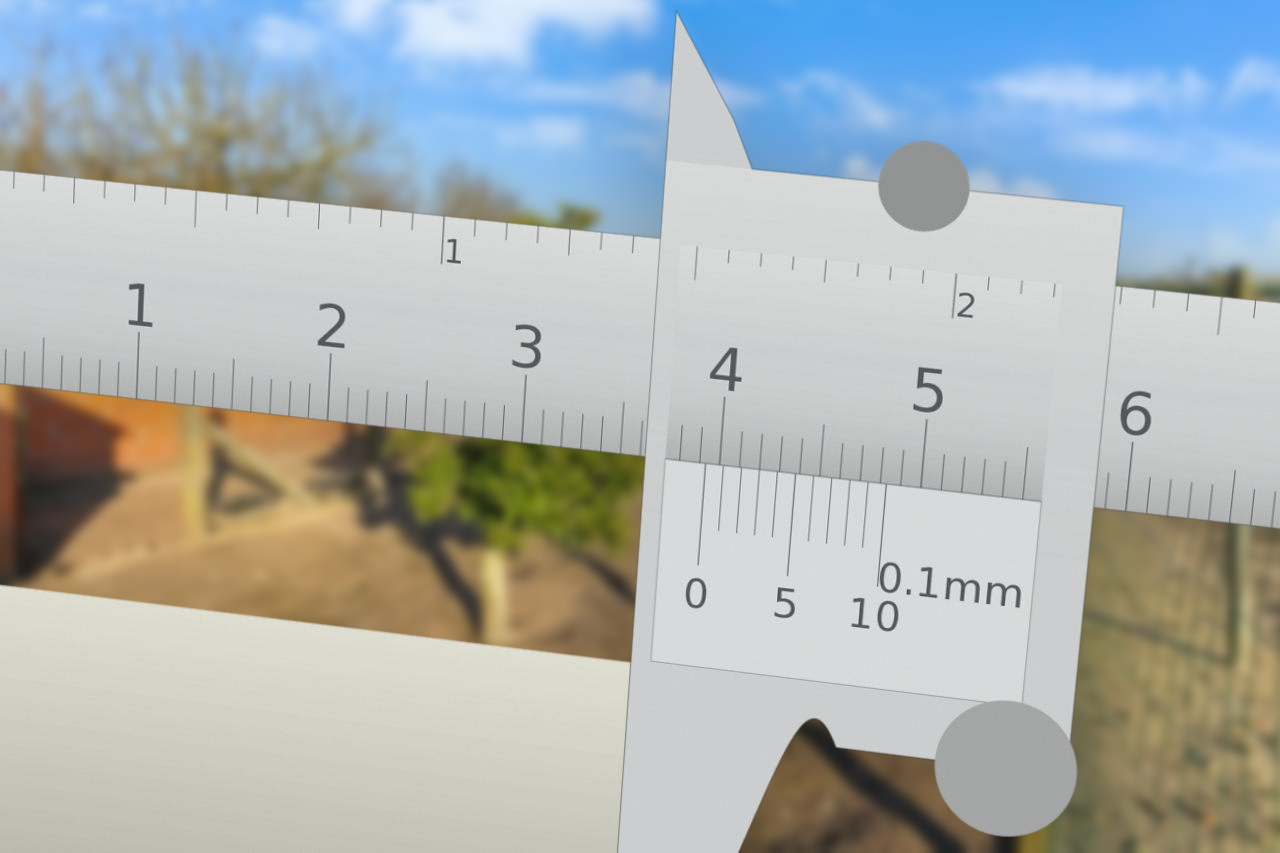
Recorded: 39.3 mm
